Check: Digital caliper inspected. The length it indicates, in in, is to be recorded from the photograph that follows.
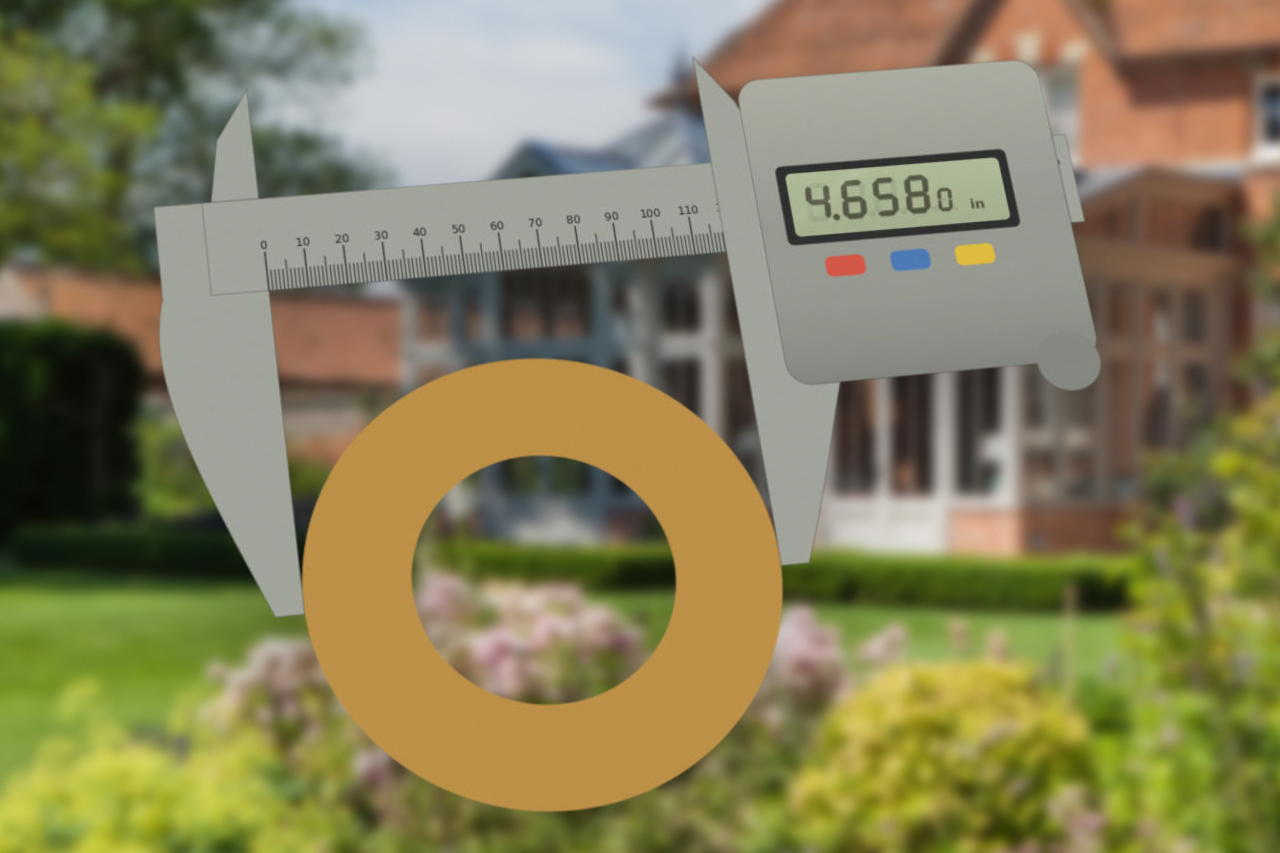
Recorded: 4.6580 in
